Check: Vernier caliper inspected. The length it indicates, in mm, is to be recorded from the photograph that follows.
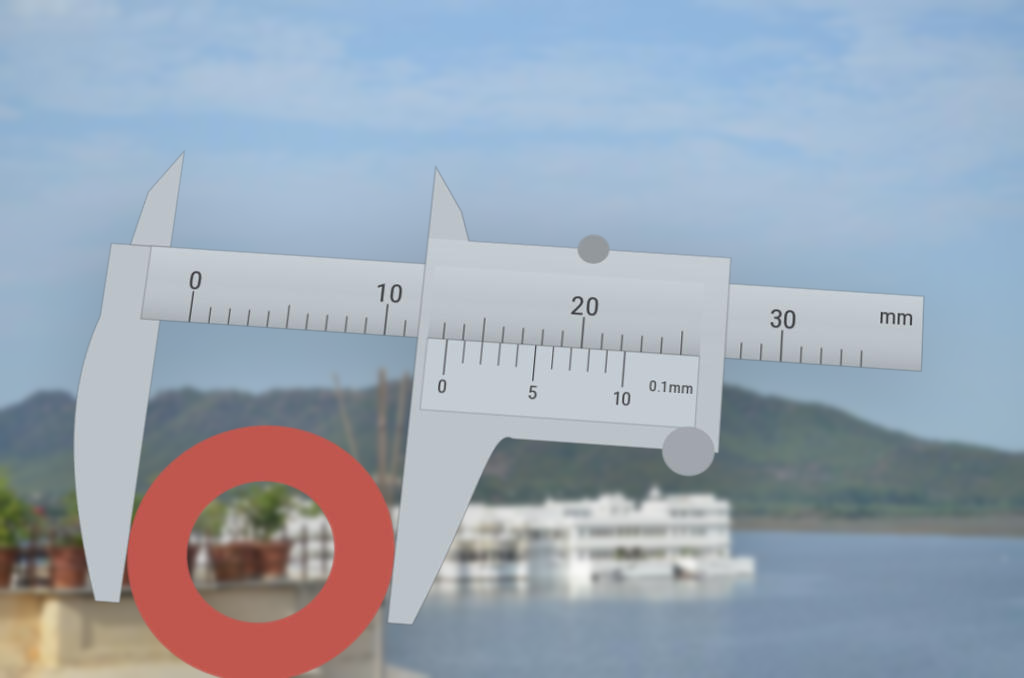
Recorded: 13.2 mm
